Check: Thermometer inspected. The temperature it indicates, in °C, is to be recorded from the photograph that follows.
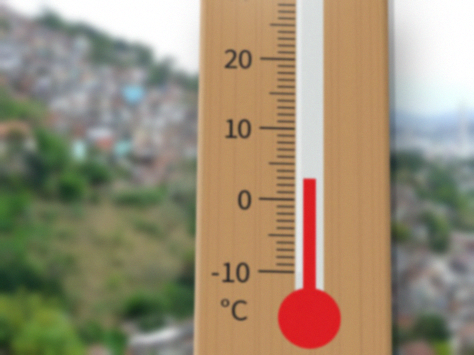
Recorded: 3 °C
